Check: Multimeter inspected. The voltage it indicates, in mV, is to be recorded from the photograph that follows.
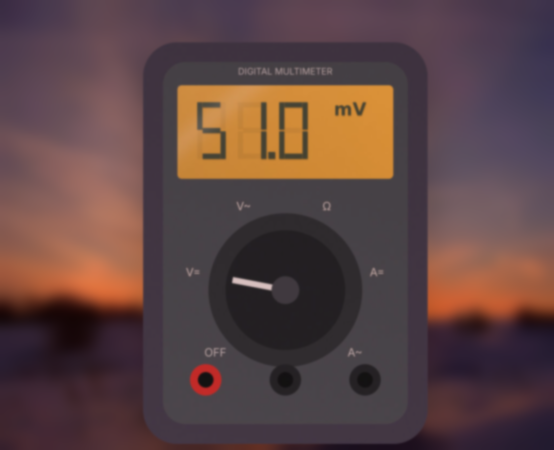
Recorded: 51.0 mV
